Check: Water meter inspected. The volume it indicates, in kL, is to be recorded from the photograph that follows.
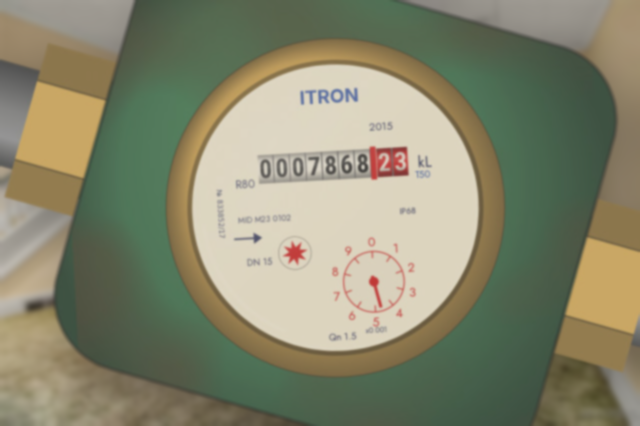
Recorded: 7868.234 kL
